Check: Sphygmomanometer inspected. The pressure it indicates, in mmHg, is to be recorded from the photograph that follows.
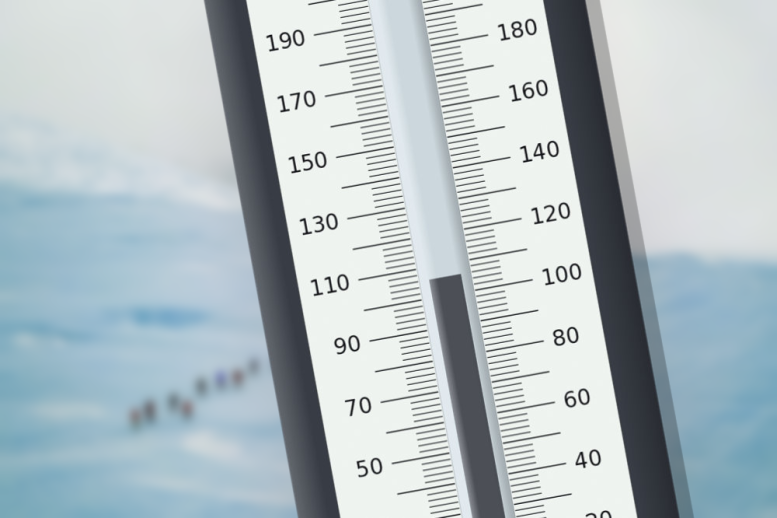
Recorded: 106 mmHg
